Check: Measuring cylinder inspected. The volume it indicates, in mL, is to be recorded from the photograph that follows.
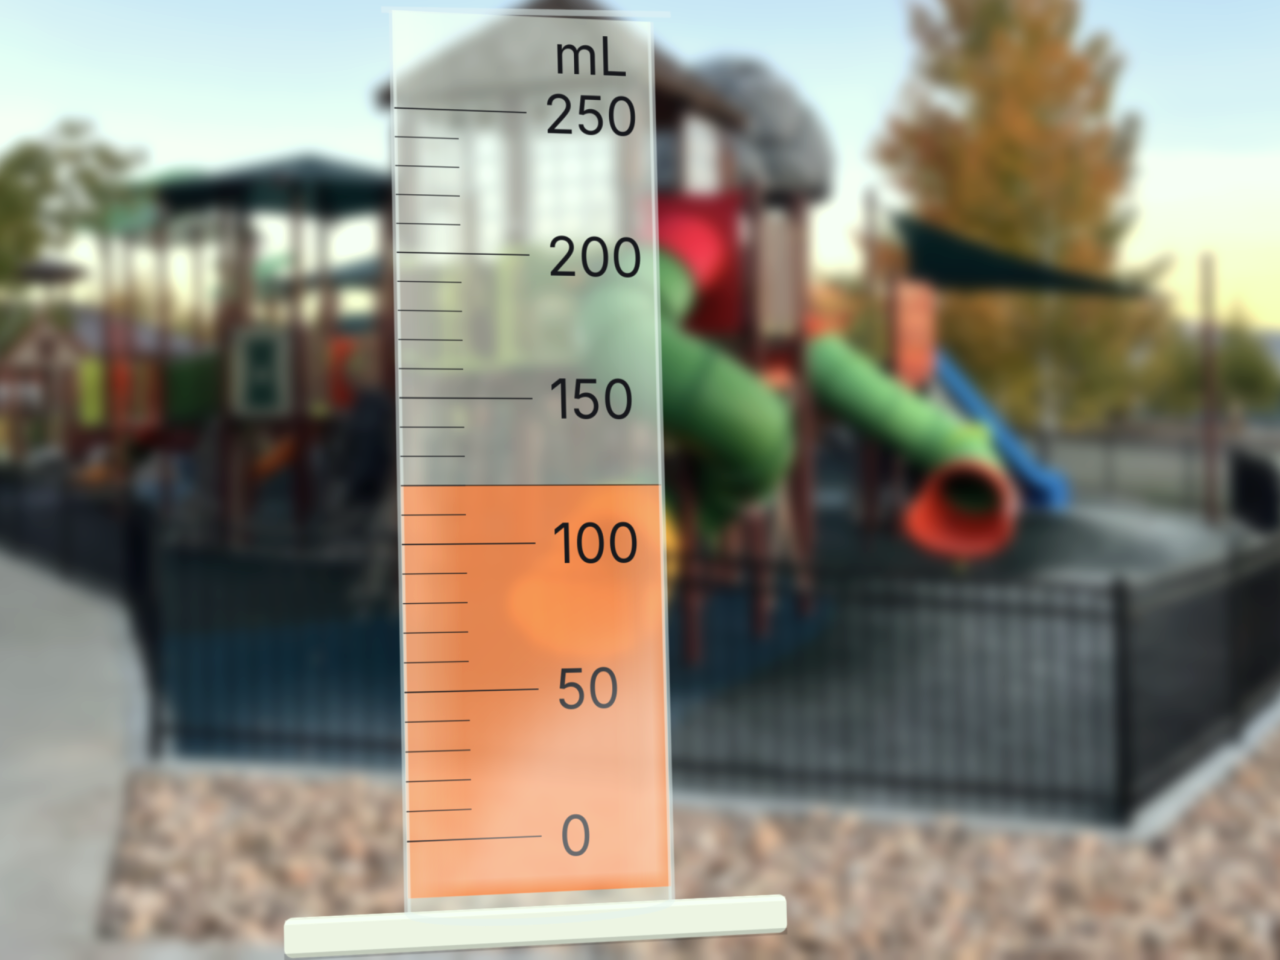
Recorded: 120 mL
